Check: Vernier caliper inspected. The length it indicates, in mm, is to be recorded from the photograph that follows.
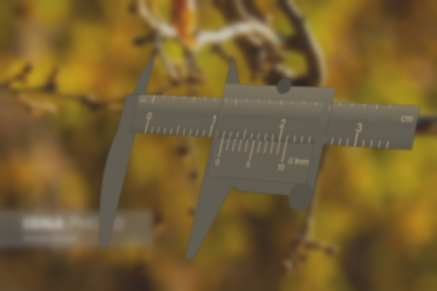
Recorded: 12.0 mm
